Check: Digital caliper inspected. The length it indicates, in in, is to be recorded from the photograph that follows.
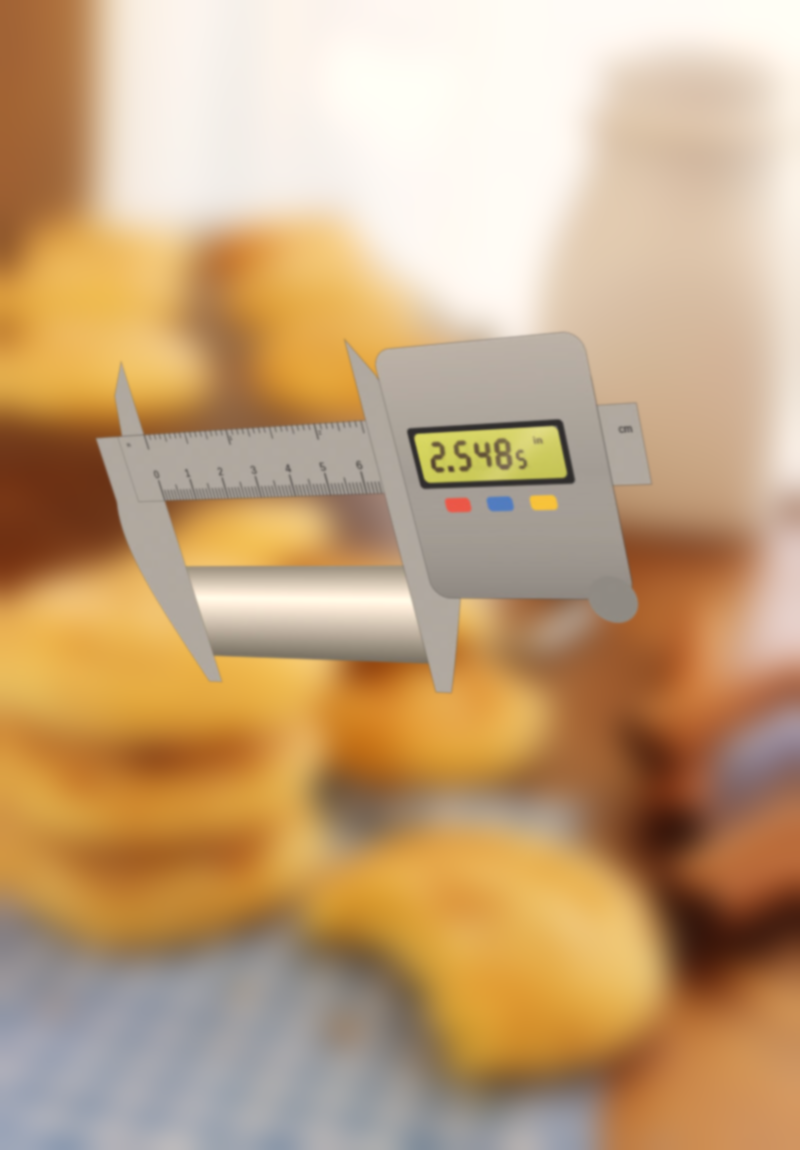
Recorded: 2.5485 in
